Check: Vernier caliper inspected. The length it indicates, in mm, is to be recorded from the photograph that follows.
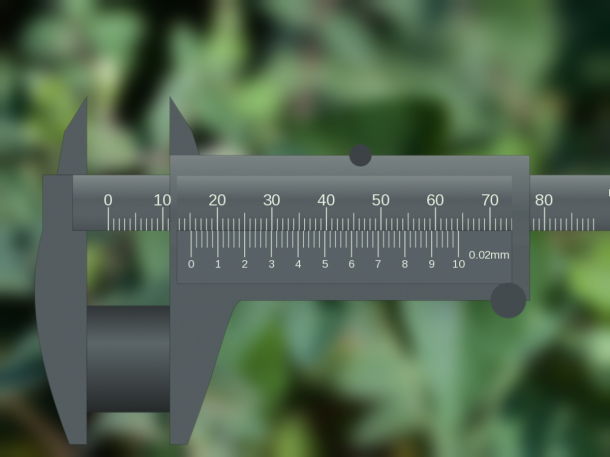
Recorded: 15.2 mm
